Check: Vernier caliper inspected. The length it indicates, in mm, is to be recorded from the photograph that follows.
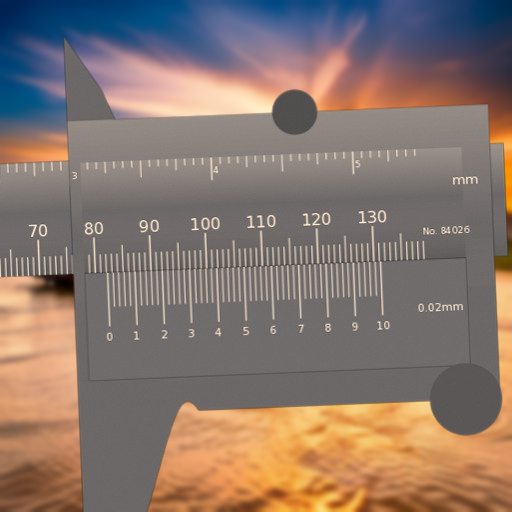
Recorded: 82.2 mm
